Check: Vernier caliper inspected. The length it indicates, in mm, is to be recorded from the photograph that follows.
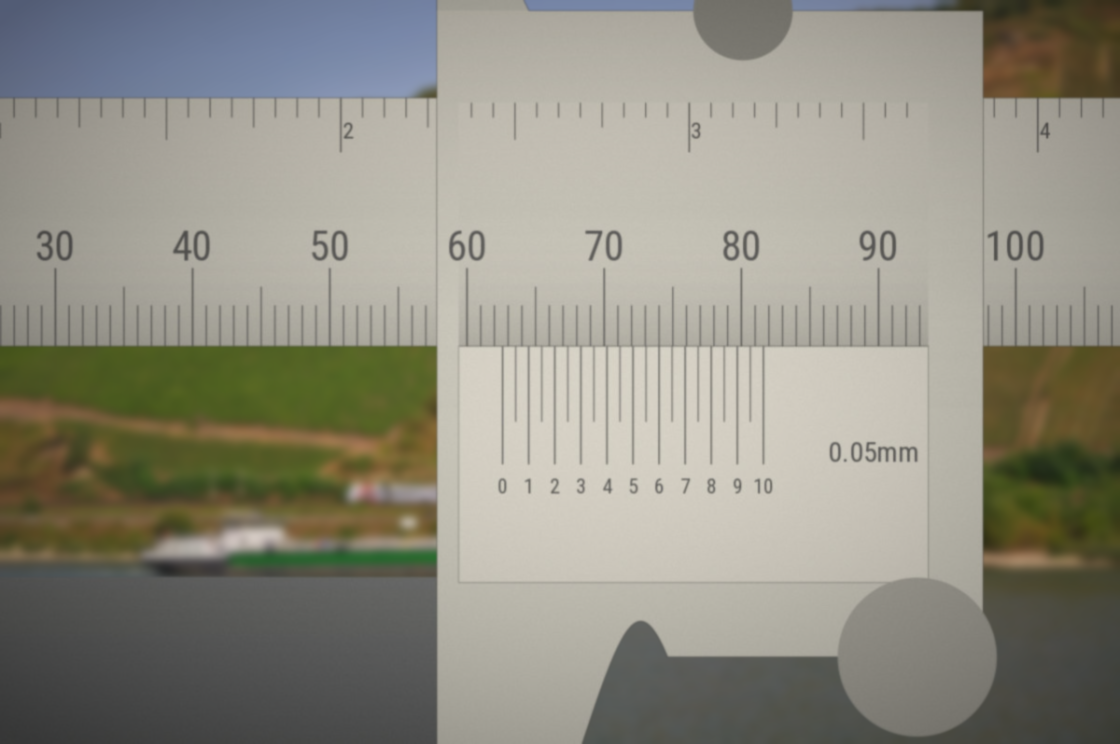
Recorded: 62.6 mm
